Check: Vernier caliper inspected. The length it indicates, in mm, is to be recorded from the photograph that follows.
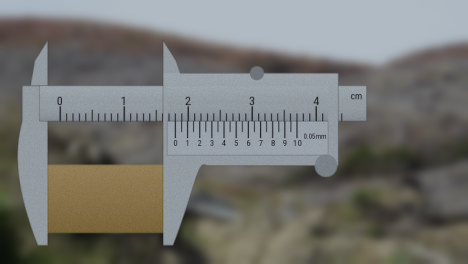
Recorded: 18.0 mm
